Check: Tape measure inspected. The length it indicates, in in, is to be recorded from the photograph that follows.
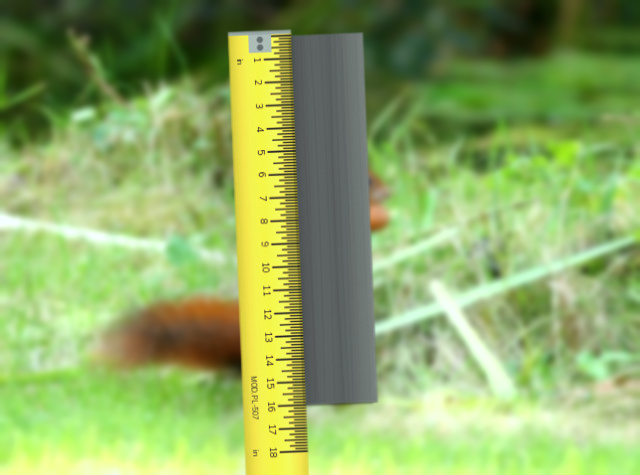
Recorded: 16 in
